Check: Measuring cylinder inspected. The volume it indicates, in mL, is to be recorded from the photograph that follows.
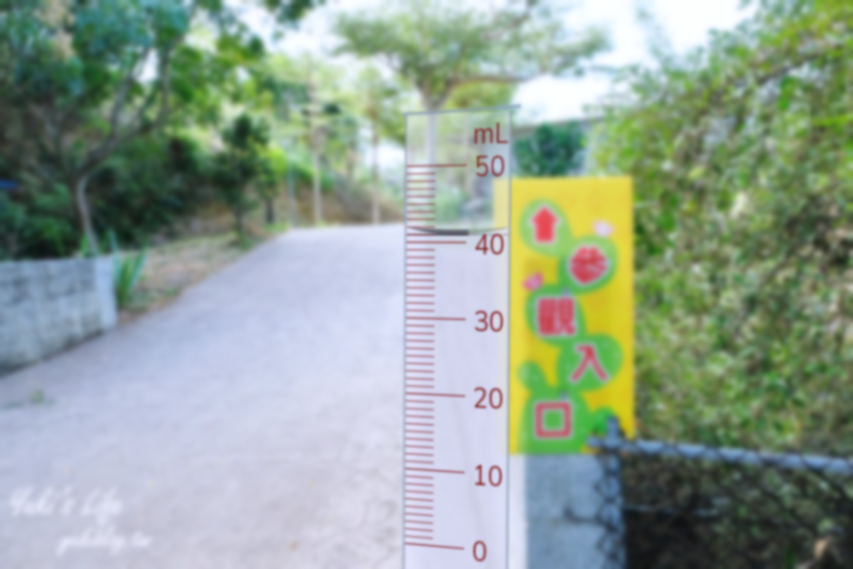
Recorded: 41 mL
